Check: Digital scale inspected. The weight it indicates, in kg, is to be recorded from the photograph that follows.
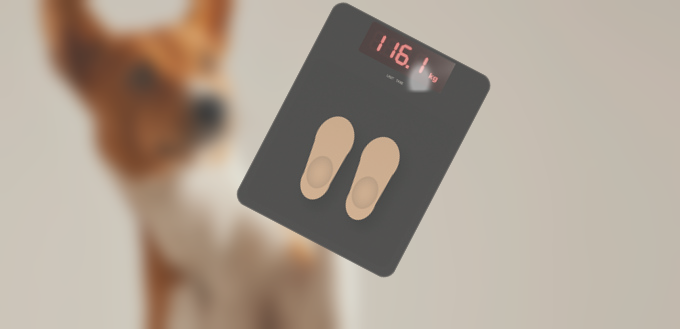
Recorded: 116.1 kg
